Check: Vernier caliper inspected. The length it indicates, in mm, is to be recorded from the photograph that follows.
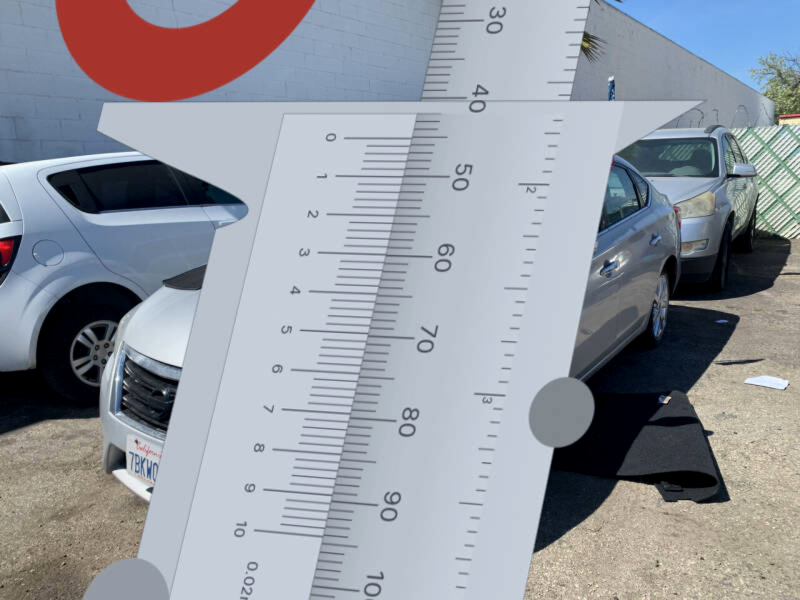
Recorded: 45.2 mm
